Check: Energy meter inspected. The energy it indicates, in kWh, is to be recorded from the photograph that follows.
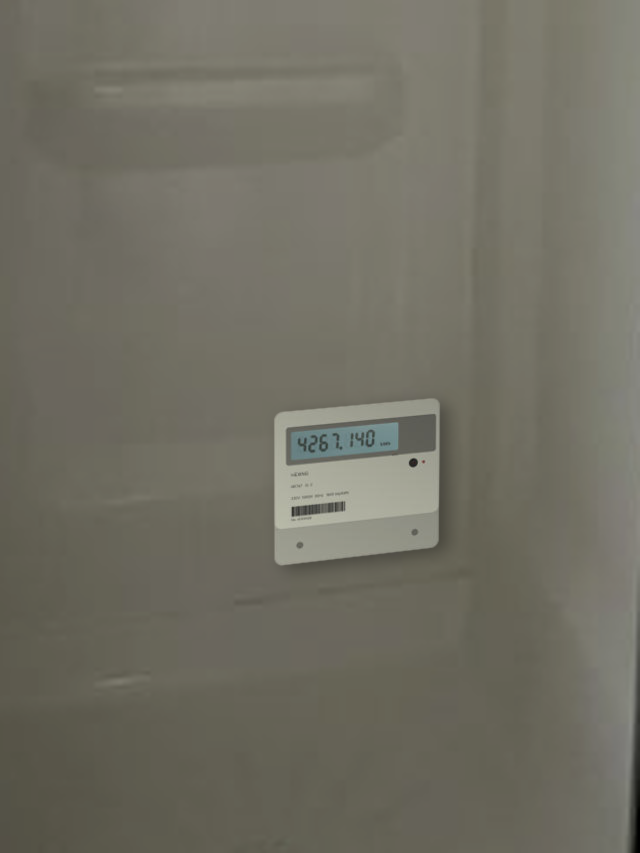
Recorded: 4267.140 kWh
